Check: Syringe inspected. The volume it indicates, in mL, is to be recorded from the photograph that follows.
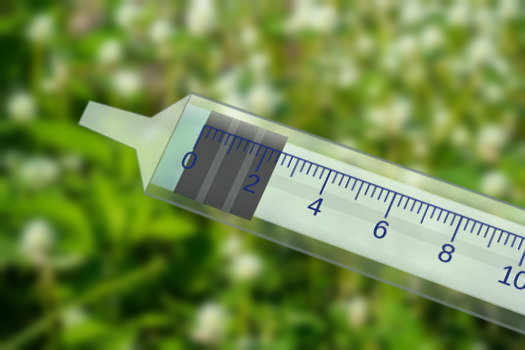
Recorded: 0 mL
